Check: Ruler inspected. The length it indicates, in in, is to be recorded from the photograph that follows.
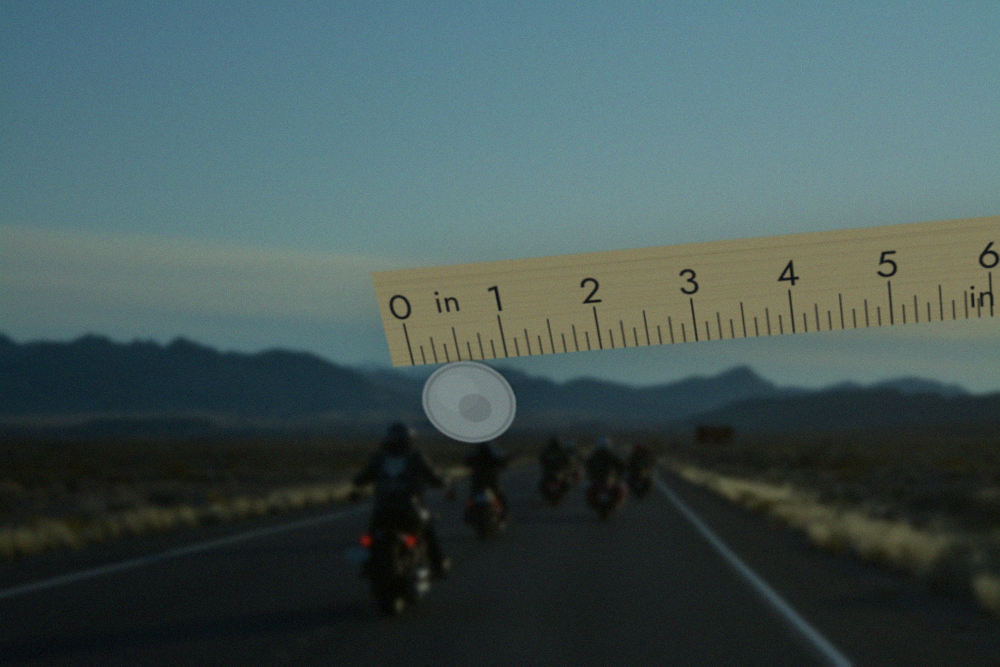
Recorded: 1 in
